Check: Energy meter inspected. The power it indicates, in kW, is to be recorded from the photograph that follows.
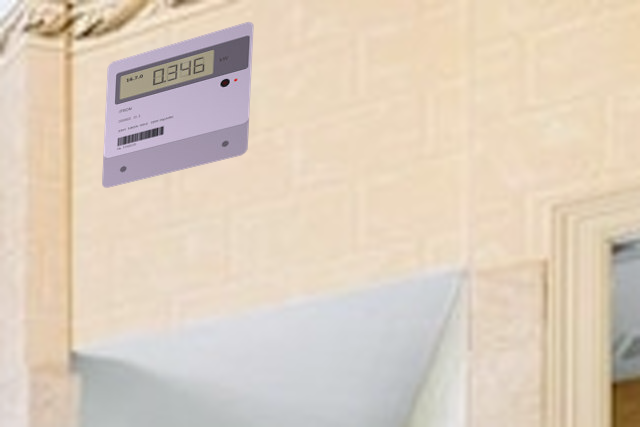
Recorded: 0.346 kW
